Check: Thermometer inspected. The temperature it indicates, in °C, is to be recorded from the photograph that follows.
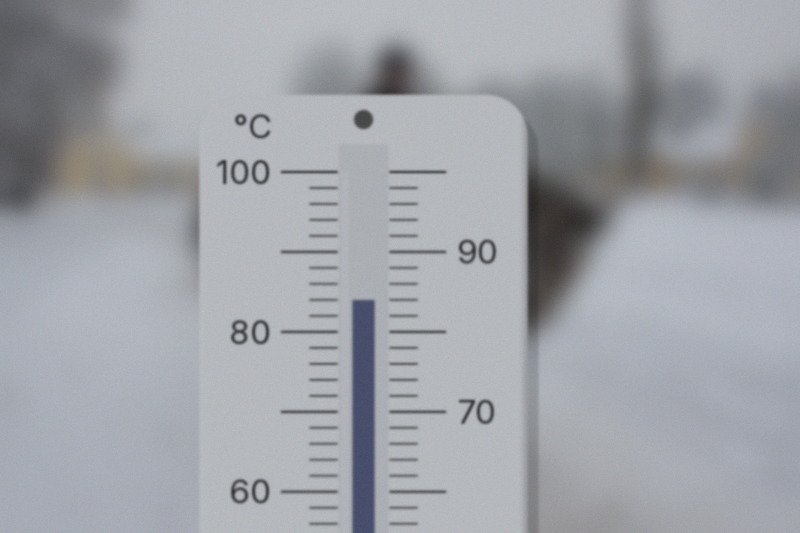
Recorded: 84 °C
